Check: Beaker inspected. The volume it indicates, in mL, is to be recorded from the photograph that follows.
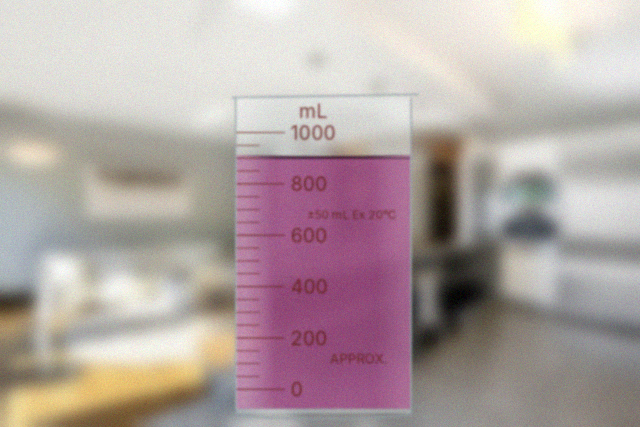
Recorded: 900 mL
